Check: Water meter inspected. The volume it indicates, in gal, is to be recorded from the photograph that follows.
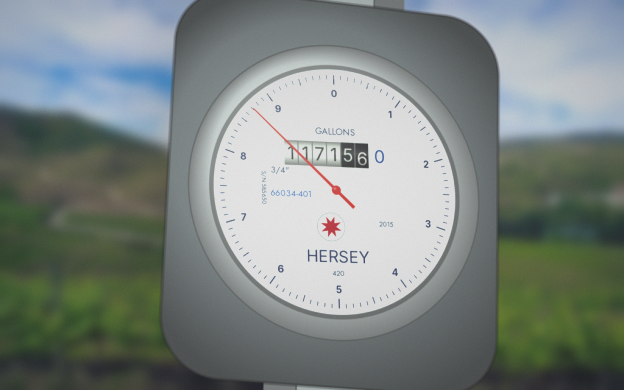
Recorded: 1171558.7 gal
